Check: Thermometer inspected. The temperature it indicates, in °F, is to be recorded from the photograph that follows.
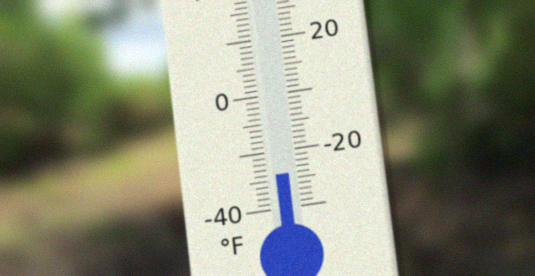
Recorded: -28 °F
